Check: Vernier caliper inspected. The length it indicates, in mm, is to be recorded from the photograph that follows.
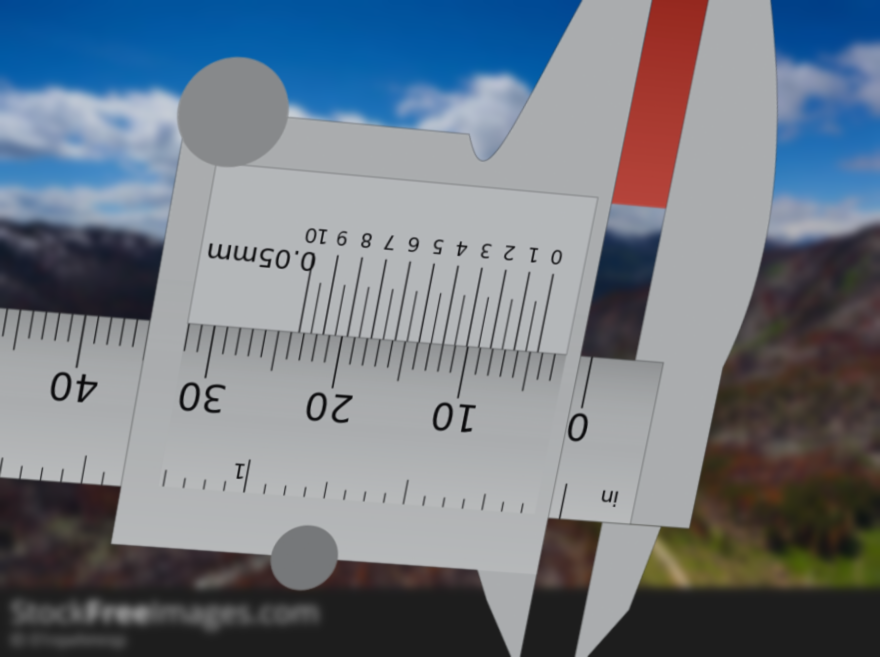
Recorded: 4.4 mm
